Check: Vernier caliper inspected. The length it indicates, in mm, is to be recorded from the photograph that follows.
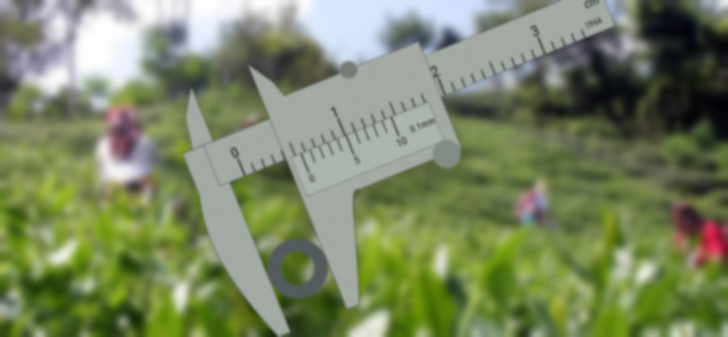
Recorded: 5.6 mm
